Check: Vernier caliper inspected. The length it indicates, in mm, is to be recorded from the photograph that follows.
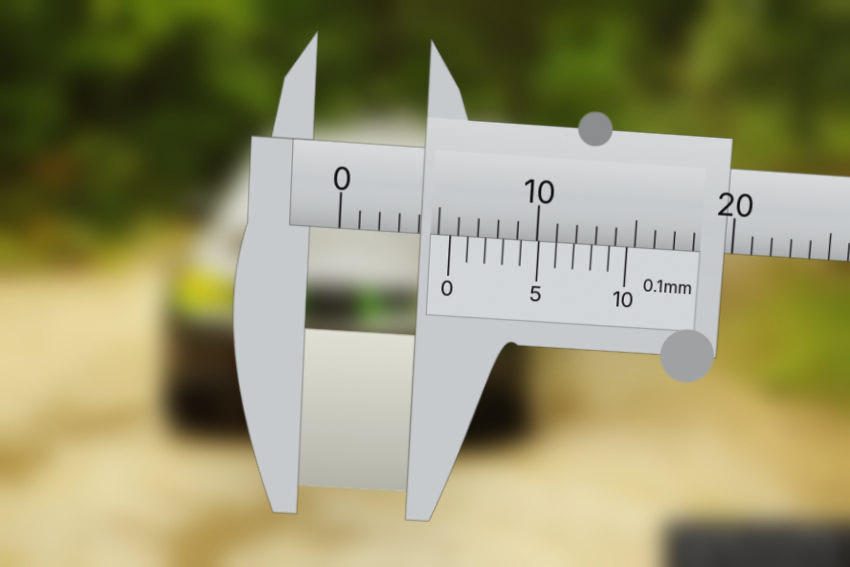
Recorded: 5.6 mm
